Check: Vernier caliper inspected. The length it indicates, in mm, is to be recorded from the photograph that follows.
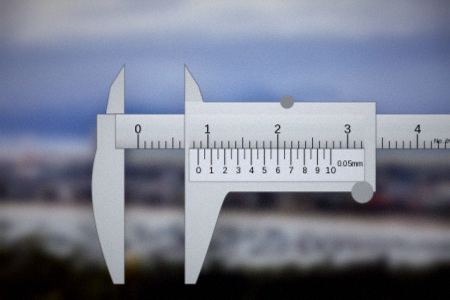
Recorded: 8.6 mm
